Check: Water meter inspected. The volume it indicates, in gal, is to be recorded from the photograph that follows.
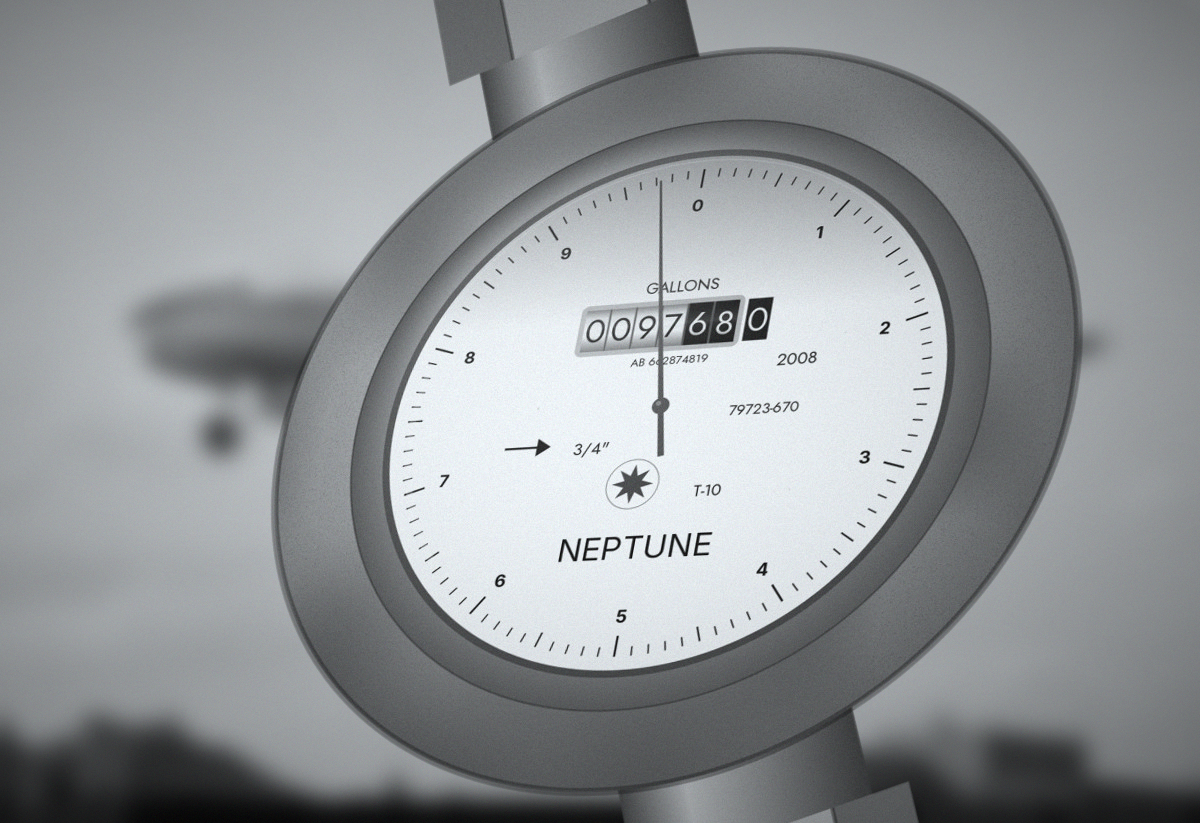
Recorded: 97679.7 gal
